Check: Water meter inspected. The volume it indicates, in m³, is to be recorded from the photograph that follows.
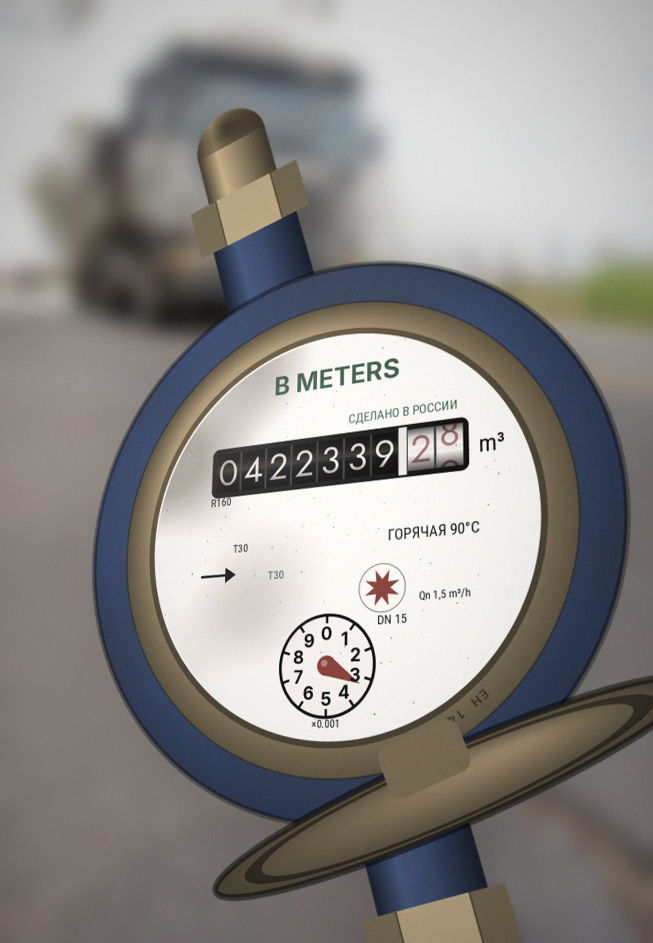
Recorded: 422339.283 m³
